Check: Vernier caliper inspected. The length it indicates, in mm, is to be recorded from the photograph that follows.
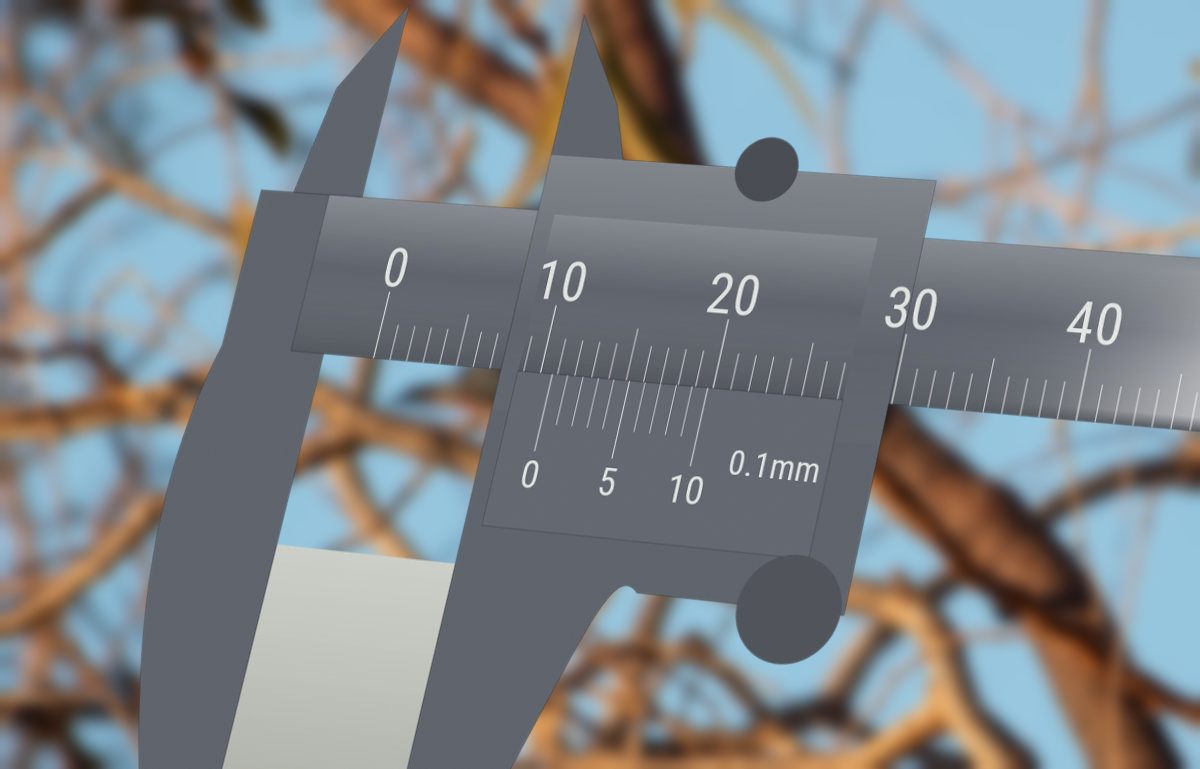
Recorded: 10.7 mm
